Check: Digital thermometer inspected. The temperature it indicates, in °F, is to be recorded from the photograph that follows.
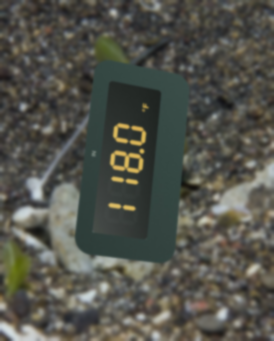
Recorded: 118.0 °F
